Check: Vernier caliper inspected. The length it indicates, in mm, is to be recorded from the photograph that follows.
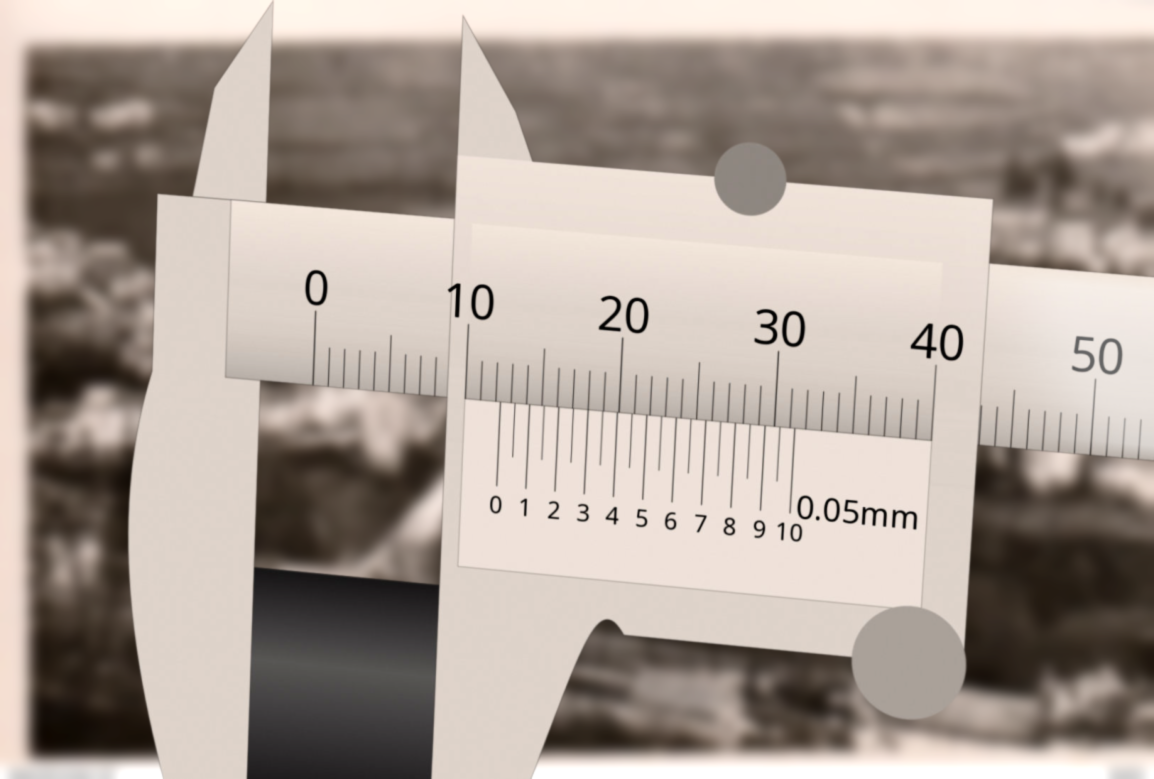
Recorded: 12.3 mm
